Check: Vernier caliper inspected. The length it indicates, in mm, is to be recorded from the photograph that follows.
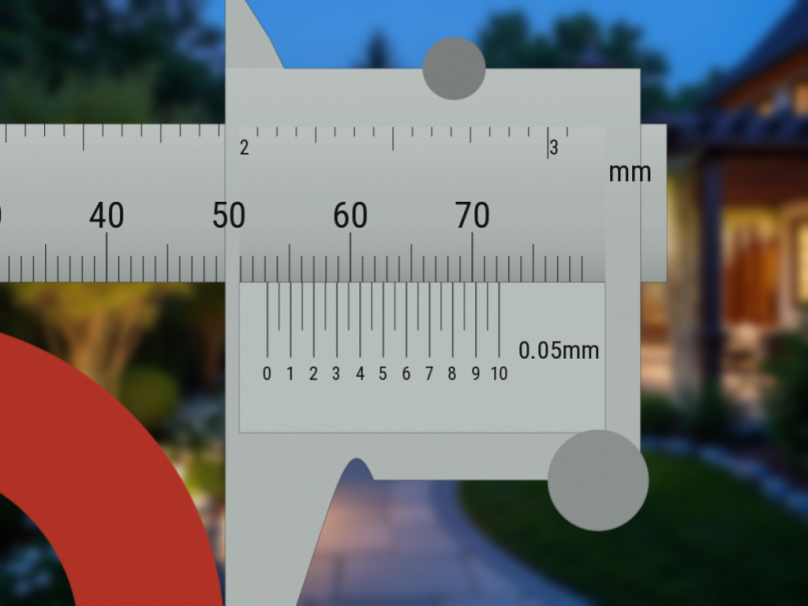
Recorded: 53.2 mm
